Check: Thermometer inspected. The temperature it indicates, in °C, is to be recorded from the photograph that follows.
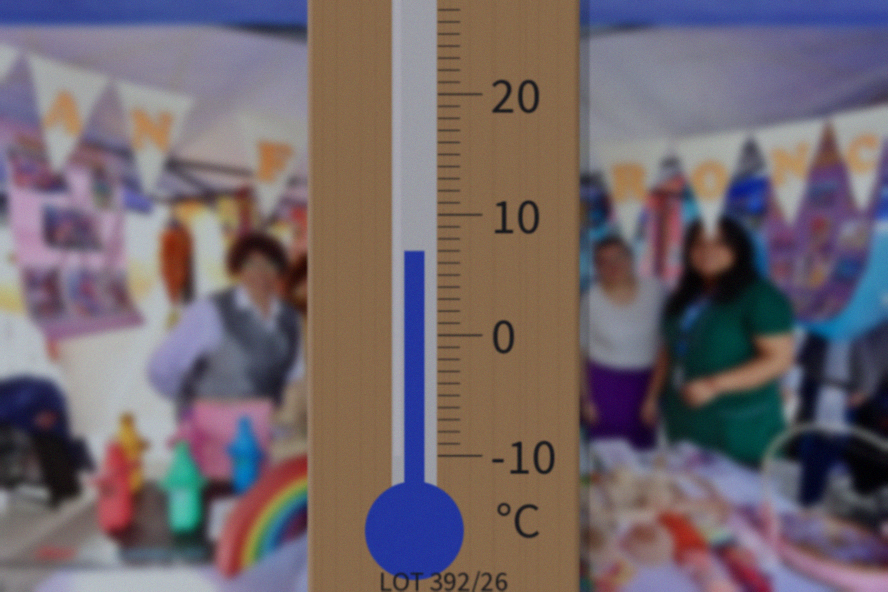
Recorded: 7 °C
